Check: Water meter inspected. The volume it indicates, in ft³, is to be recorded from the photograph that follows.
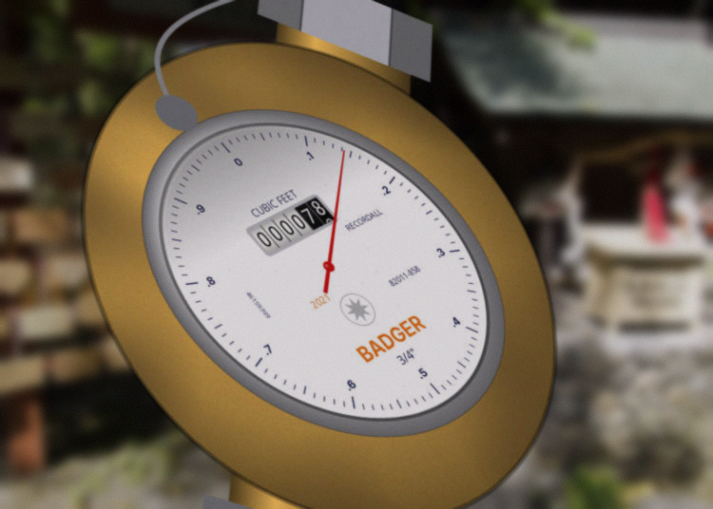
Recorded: 78.14 ft³
